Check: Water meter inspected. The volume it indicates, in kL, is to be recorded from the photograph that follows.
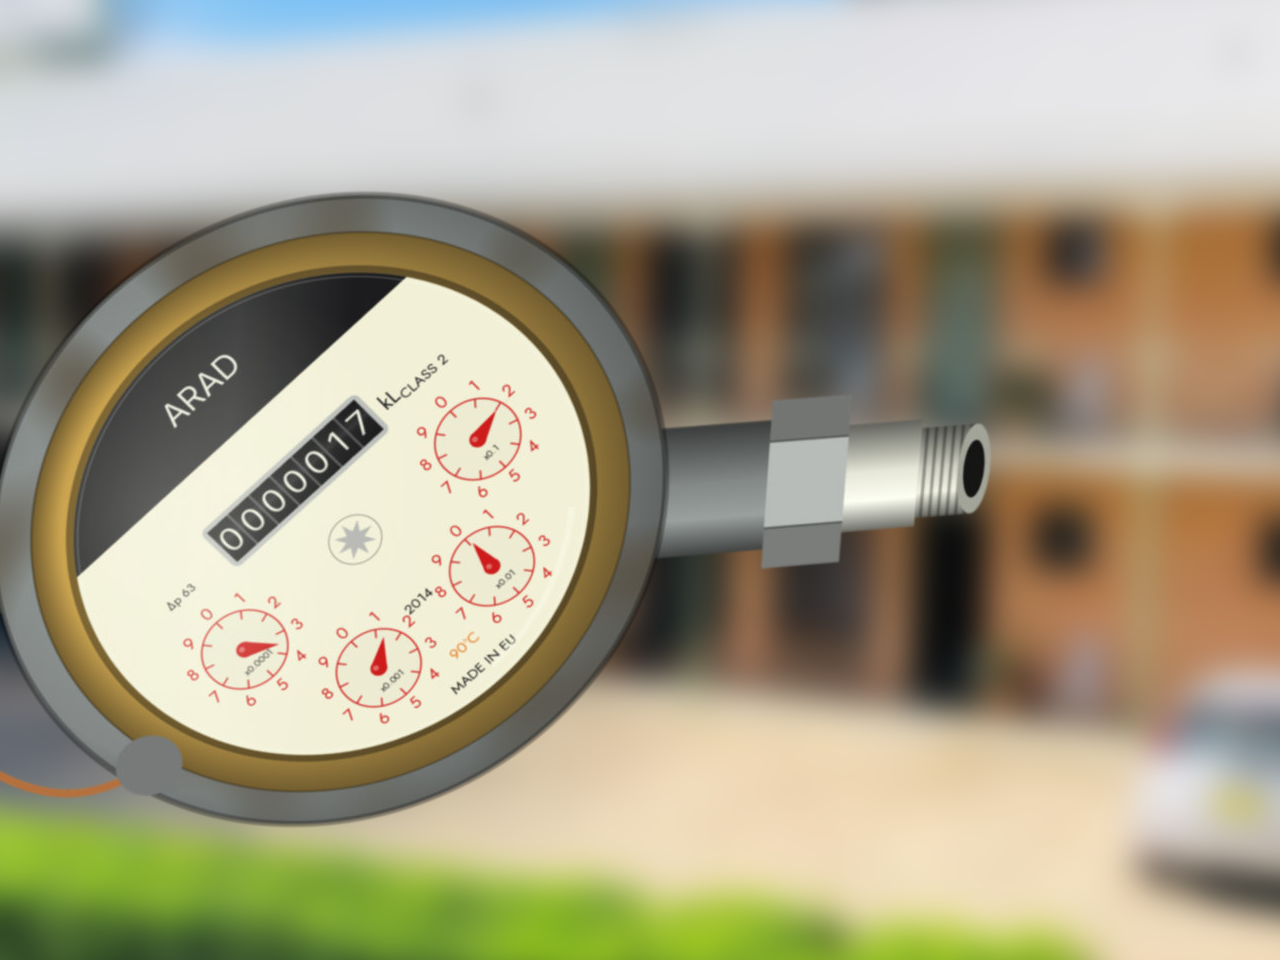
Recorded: 17.2013 kL
